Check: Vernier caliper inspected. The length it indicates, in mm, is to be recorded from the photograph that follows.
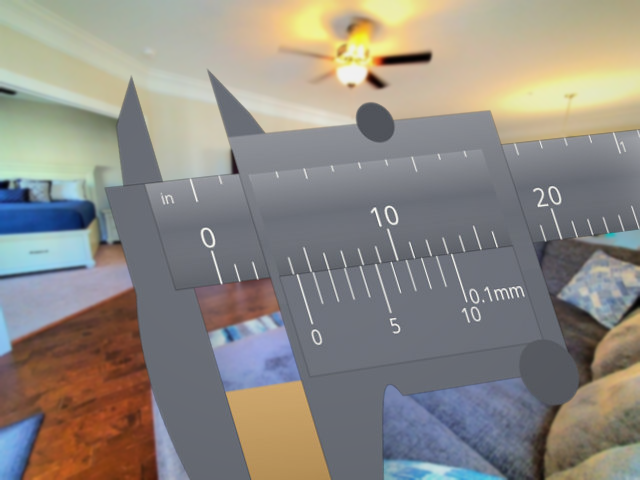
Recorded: 4.2 mm
